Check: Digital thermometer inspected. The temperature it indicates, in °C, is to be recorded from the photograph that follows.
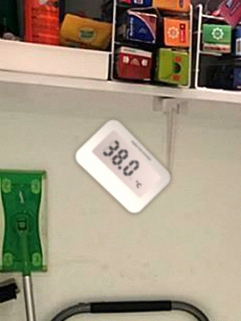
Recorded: 38.0 °C
